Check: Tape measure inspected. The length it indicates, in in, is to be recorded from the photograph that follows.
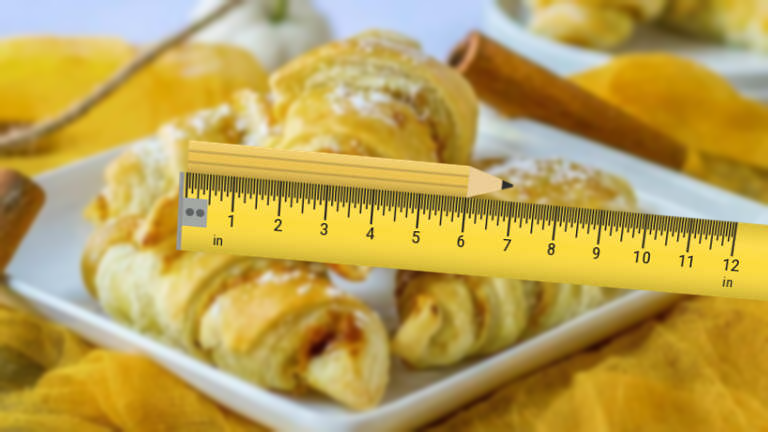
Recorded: 7 in
